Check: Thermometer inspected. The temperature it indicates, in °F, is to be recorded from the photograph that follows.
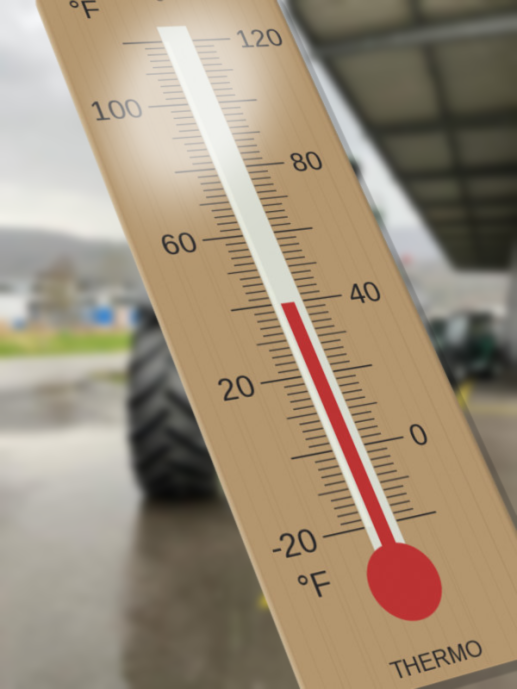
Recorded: 40 °F
